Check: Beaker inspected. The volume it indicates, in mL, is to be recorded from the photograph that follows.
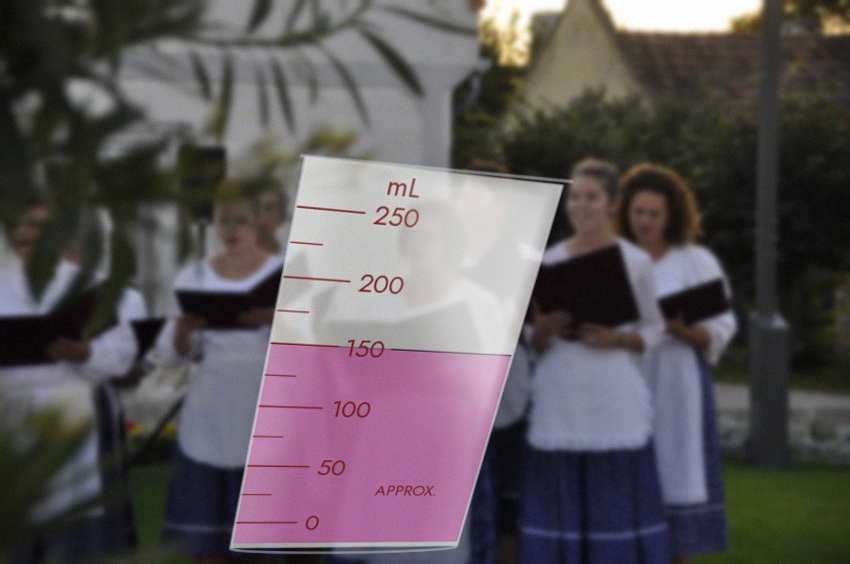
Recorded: 150 mL
